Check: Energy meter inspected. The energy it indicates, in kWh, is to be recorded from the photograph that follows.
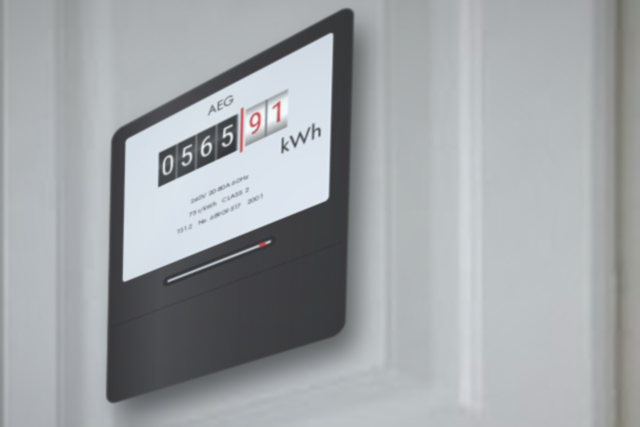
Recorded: 565.91 kWh
